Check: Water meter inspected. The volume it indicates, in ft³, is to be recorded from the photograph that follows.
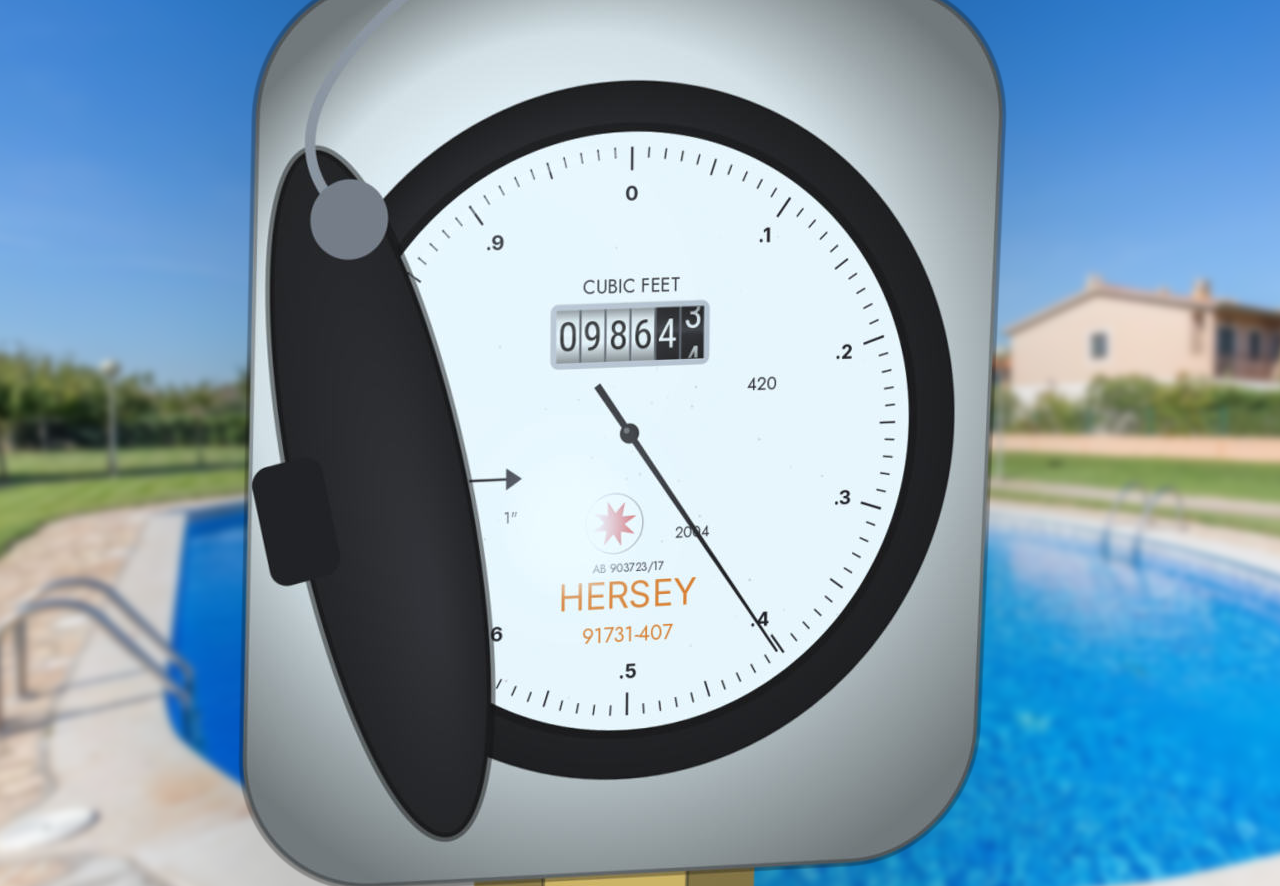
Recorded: 98643.40 ft³
